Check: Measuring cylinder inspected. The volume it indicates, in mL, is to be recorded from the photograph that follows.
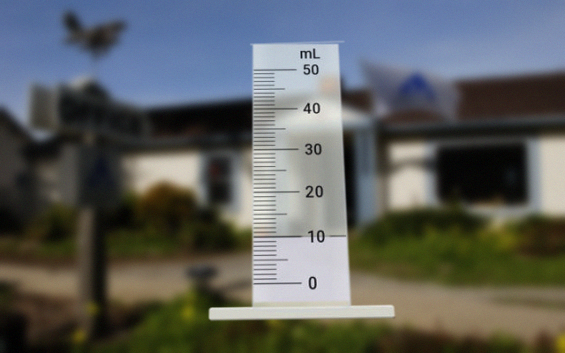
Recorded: 10 mL
